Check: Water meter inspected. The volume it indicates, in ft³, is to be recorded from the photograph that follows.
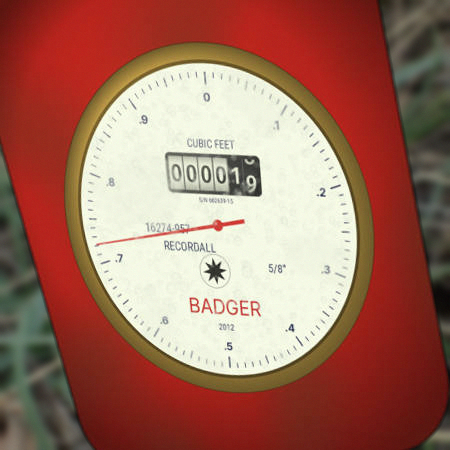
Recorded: 18.72 ft³
